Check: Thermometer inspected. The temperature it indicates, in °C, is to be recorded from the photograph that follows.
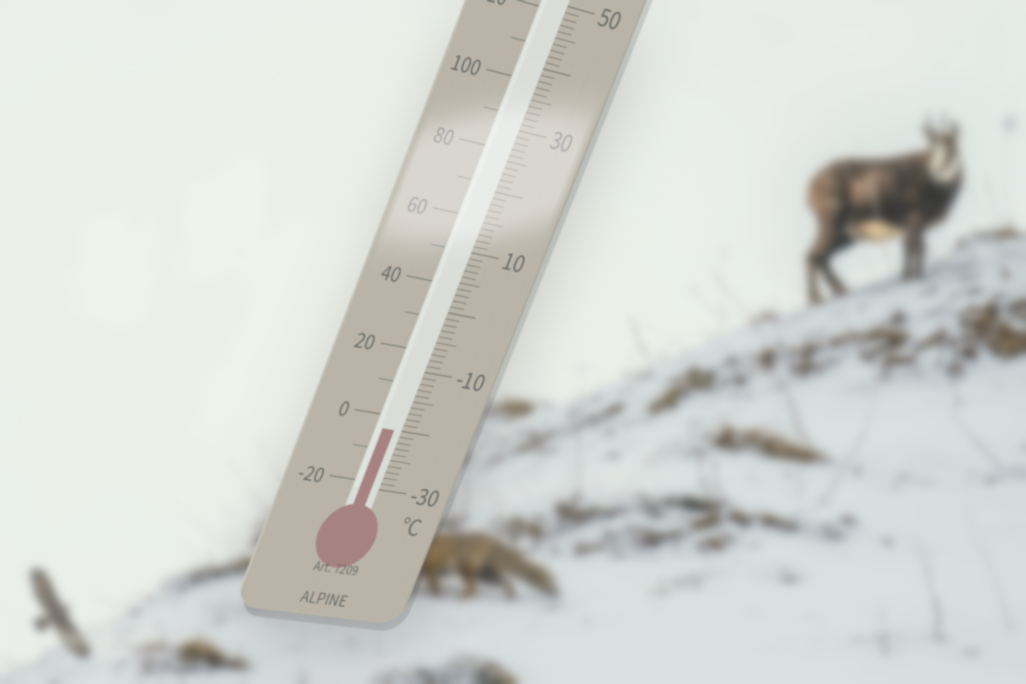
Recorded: -20 °C
